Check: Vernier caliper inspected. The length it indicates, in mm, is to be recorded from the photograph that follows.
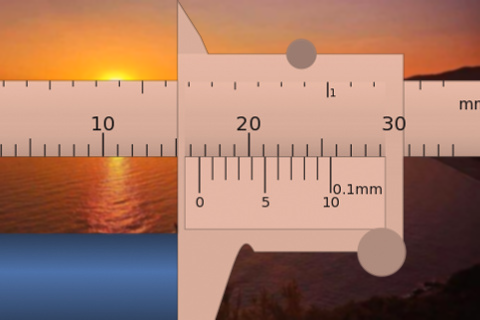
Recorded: 16.6 mm
